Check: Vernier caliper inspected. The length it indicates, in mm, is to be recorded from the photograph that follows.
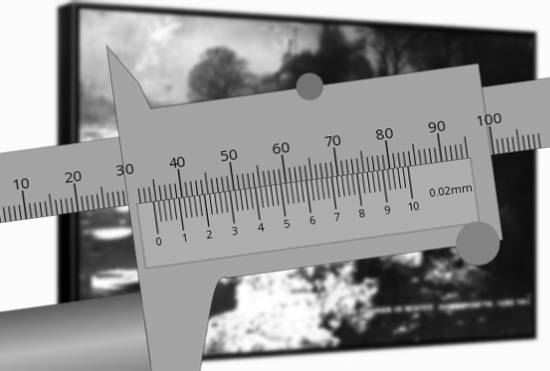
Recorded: 34.5 mm
